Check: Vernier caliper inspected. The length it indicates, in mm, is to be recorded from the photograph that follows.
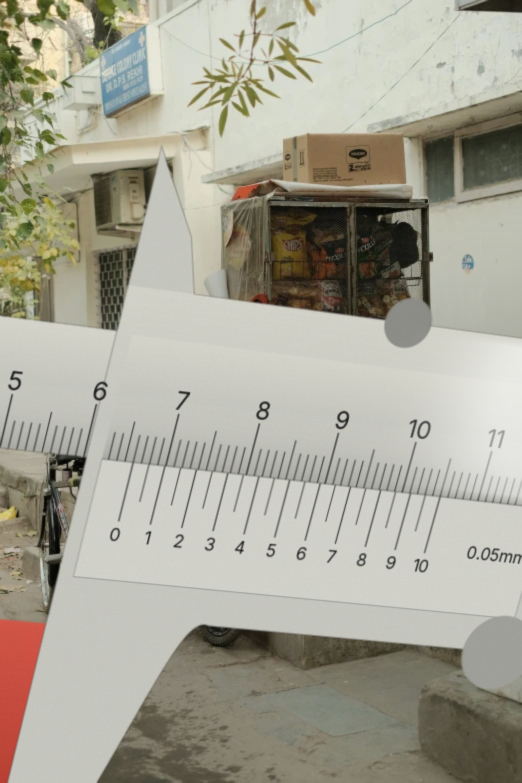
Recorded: 66.0 mm
